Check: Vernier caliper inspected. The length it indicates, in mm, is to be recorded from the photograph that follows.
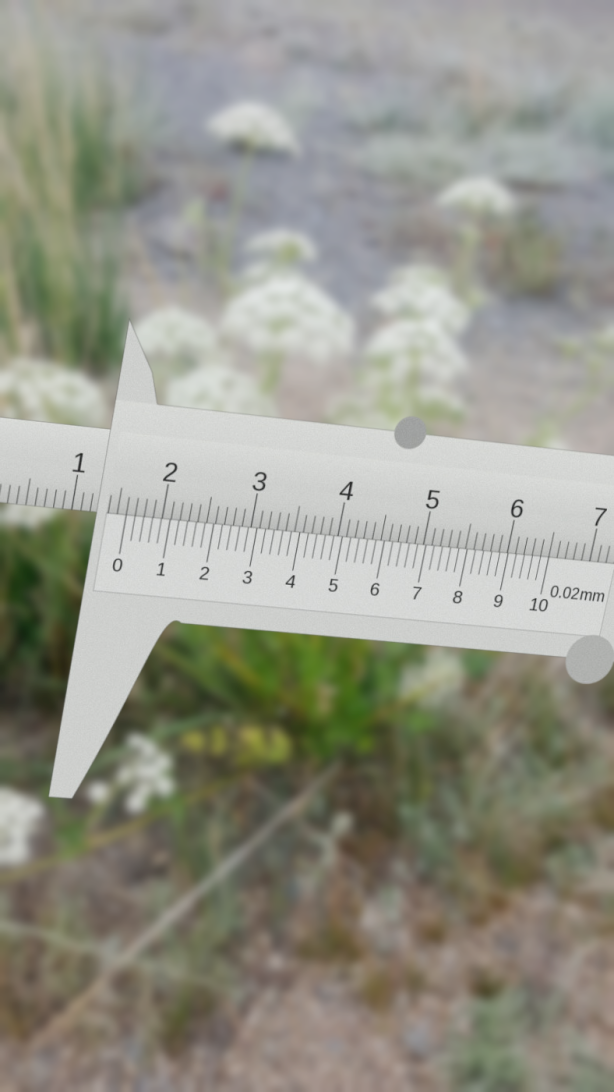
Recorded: 16.0 mm
